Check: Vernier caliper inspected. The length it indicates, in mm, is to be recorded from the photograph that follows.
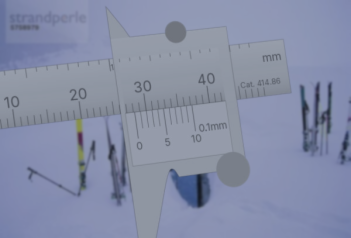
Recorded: 28.2 mm
